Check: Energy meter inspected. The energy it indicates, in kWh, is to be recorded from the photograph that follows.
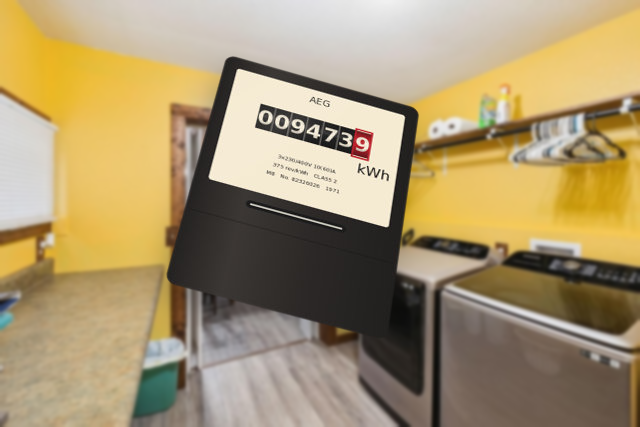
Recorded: 9473.9 kWh
